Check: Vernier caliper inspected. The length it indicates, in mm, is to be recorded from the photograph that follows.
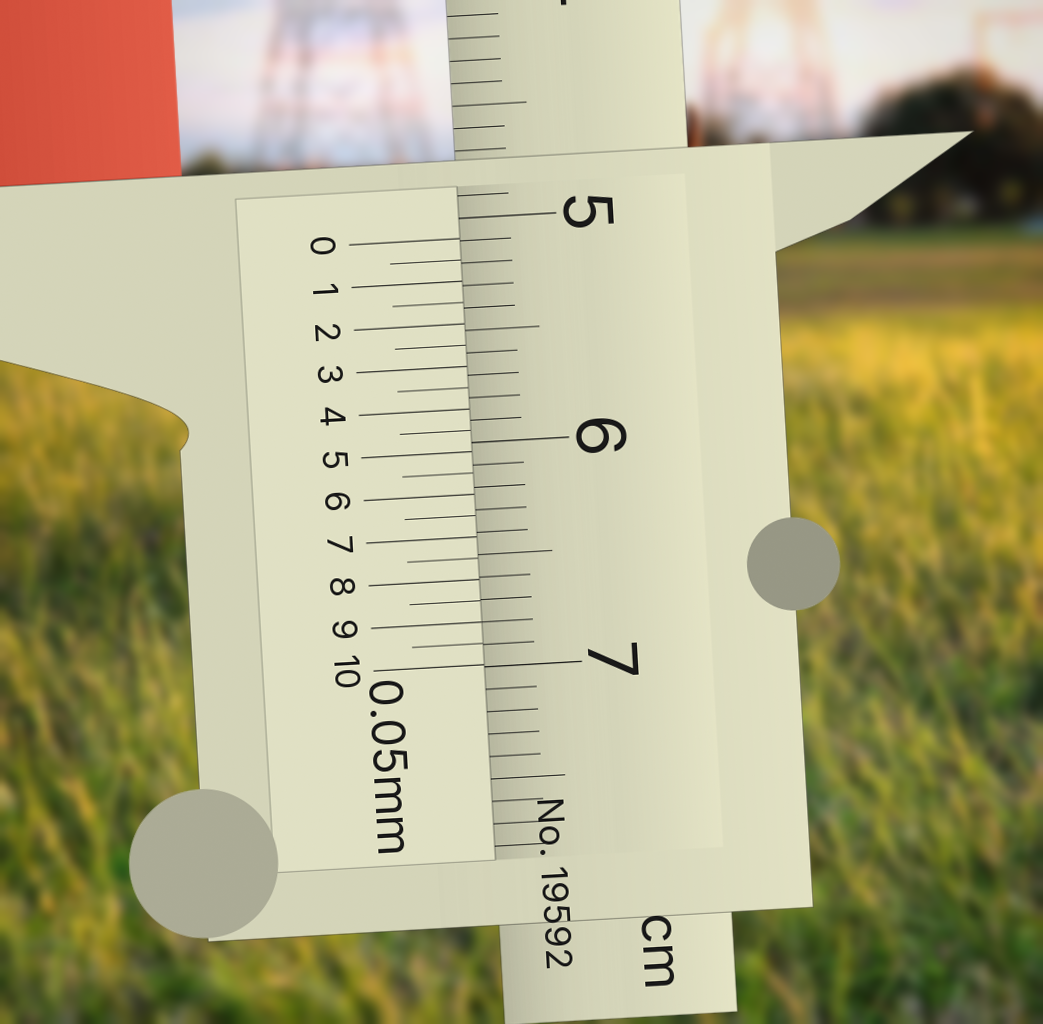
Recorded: 50.9 mm
